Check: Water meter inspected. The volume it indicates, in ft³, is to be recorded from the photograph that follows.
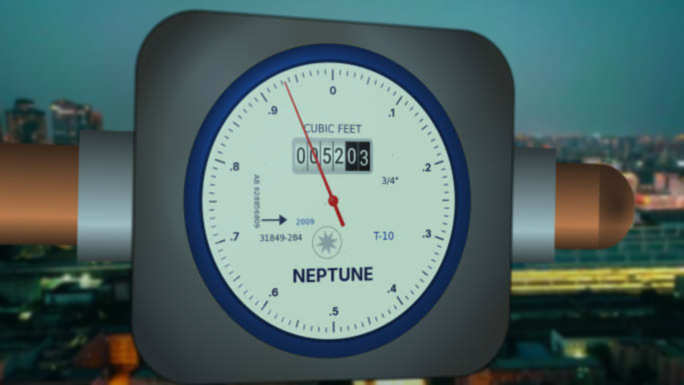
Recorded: 5202.93 ft³
